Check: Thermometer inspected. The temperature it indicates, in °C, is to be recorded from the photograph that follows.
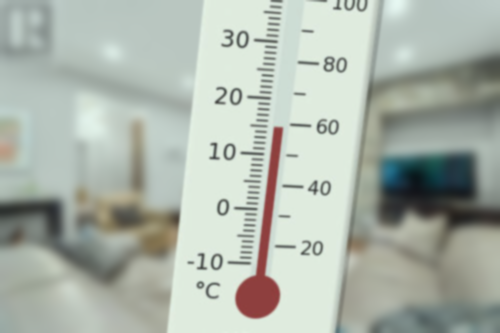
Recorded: 15 °C
